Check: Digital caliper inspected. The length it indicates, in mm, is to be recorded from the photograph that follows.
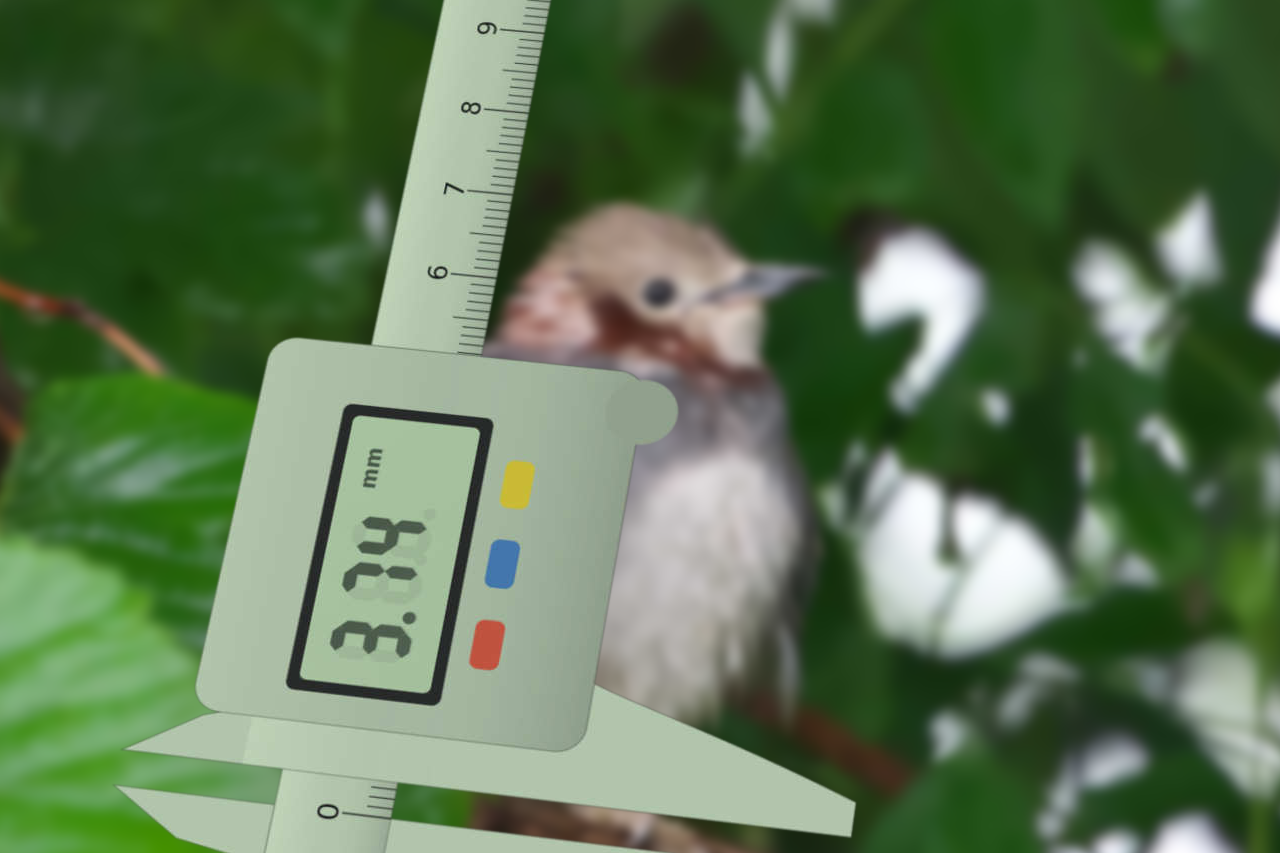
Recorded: 3.74 mm
